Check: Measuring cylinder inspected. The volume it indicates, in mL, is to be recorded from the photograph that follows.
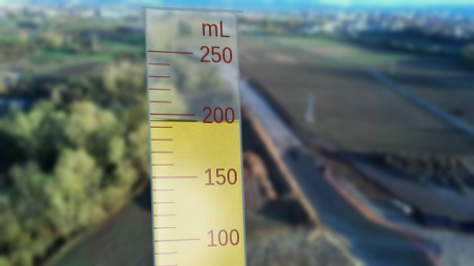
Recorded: 195 mL
